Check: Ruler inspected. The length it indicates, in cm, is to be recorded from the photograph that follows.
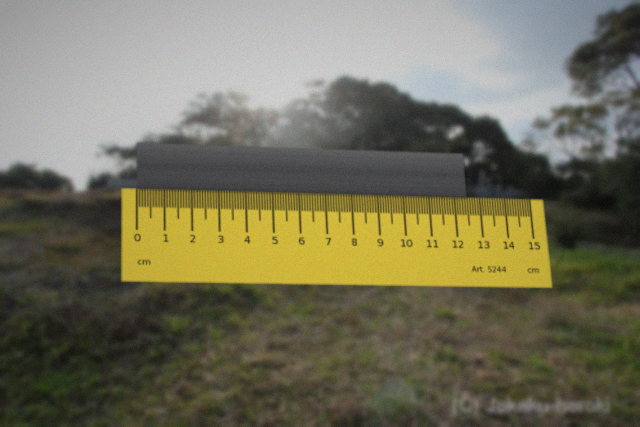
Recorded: 12.5 cm
